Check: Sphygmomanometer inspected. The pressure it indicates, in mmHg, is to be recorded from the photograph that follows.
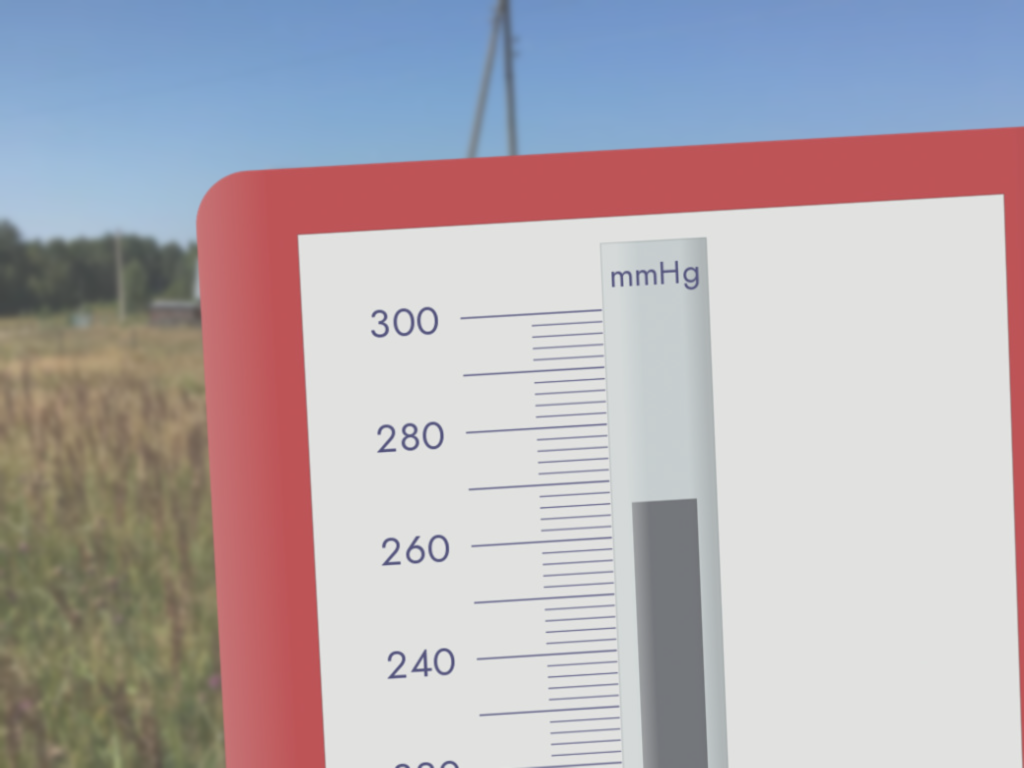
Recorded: 266 mmHg
